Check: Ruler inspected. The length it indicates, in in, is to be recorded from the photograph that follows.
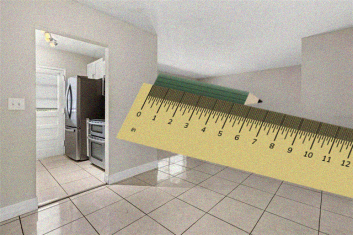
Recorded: 6.5 in
